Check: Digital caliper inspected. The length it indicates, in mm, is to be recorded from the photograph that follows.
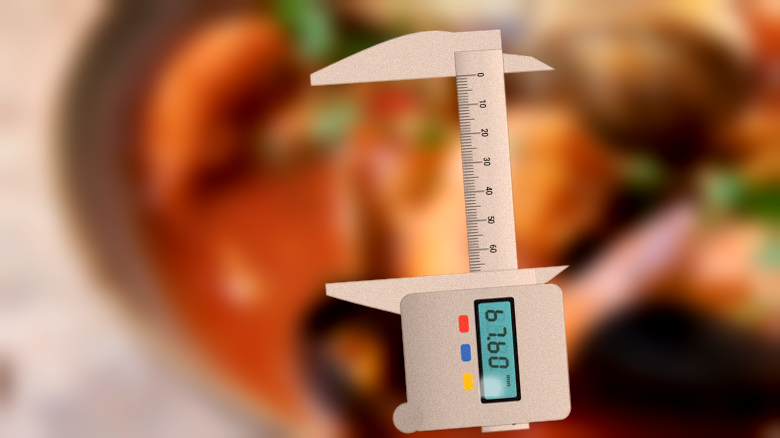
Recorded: 67.60 mm
